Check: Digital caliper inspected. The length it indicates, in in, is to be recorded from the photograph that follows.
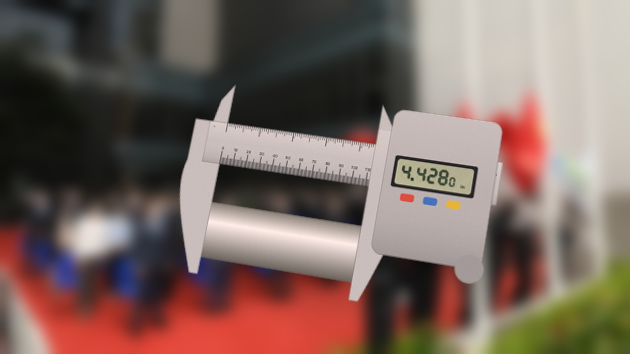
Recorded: 4.4280 in
